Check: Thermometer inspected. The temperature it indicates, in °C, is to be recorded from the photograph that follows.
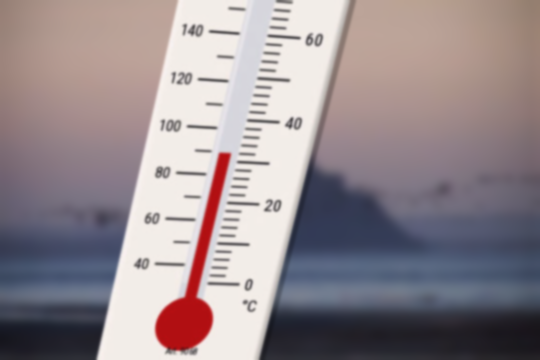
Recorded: 32 °C
